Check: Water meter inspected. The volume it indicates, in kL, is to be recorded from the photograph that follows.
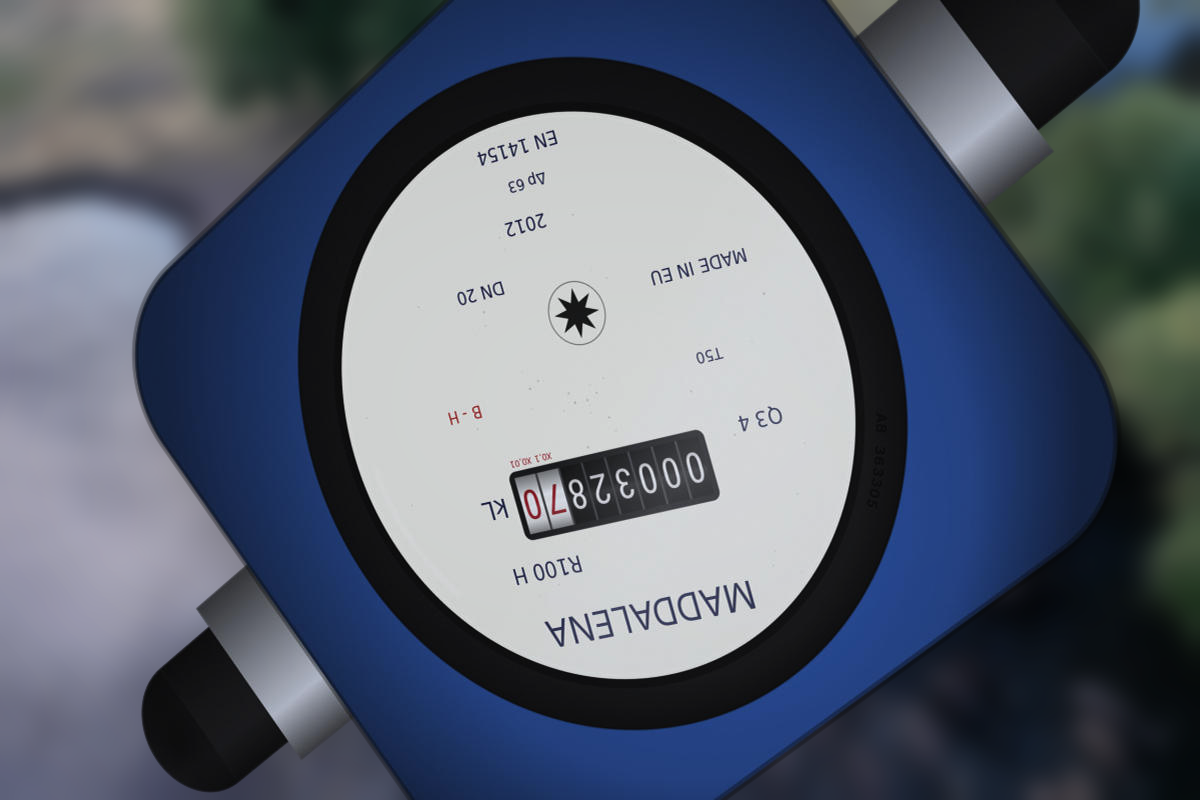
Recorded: 328.70 kL
